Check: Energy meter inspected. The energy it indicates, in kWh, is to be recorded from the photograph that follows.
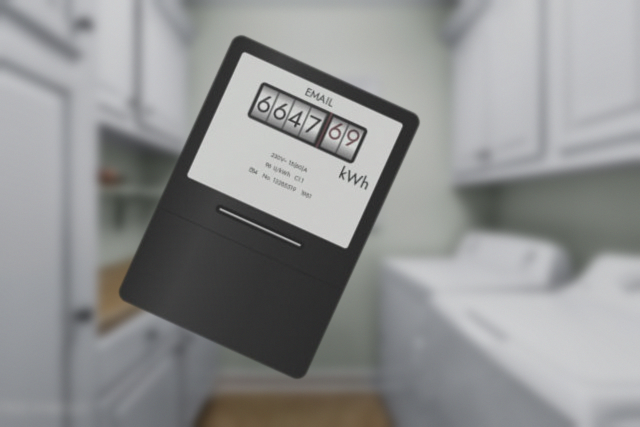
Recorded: 6647.69 kWh
